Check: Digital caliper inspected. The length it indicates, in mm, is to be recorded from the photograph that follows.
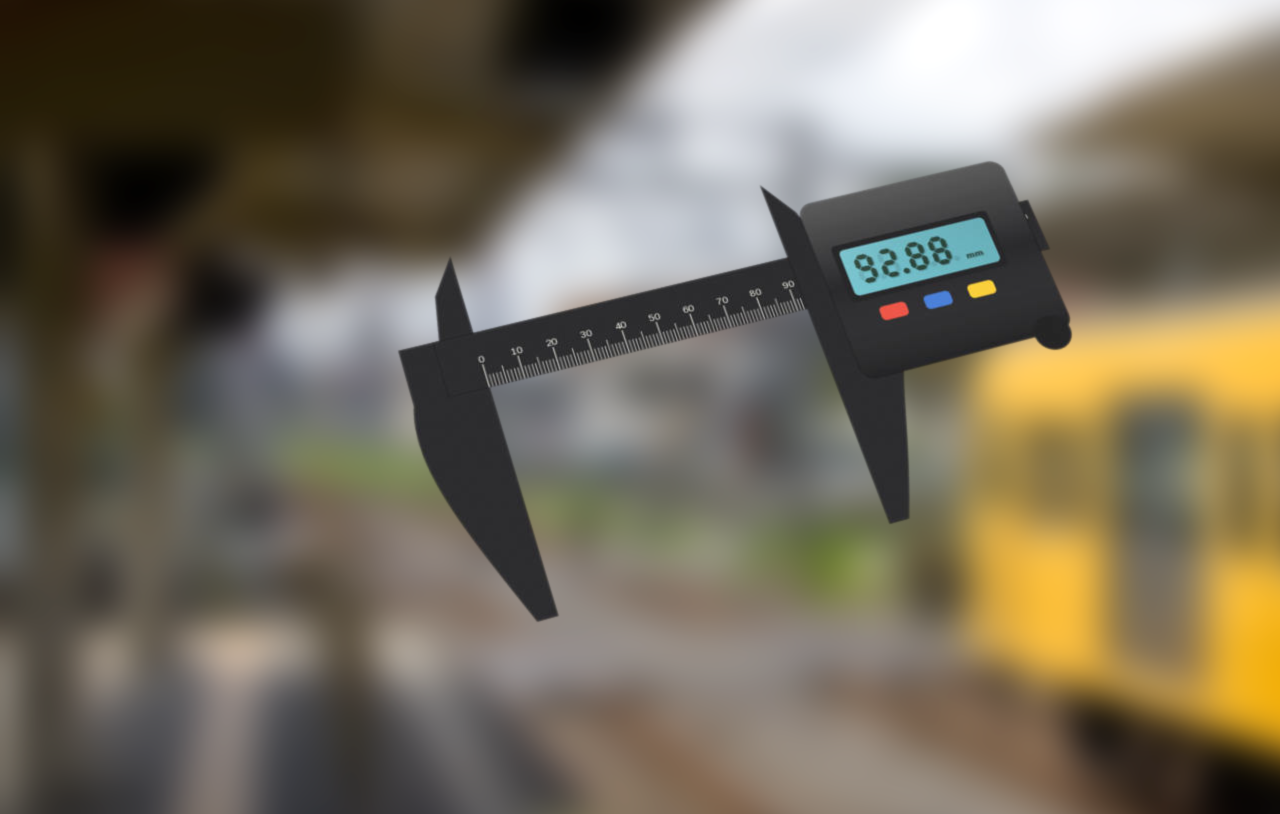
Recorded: 92.88 mm
